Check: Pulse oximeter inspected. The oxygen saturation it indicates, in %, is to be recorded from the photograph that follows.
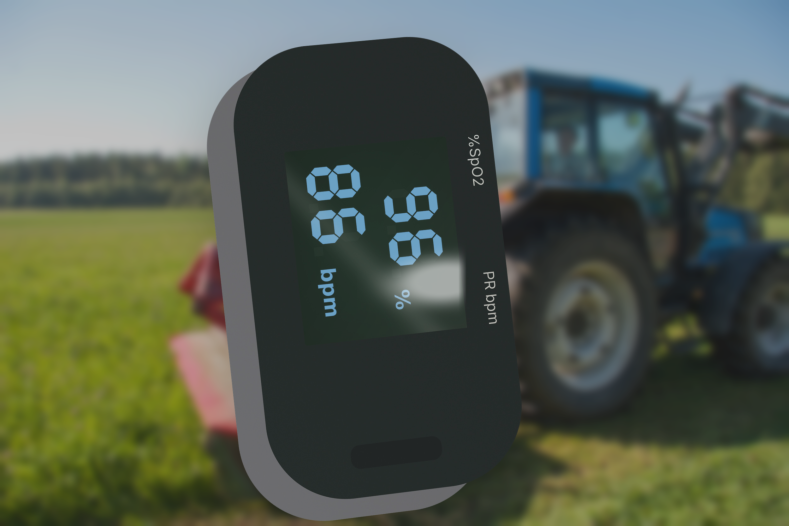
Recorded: 96 %
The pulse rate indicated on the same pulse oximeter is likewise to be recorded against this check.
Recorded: 86 bpm
